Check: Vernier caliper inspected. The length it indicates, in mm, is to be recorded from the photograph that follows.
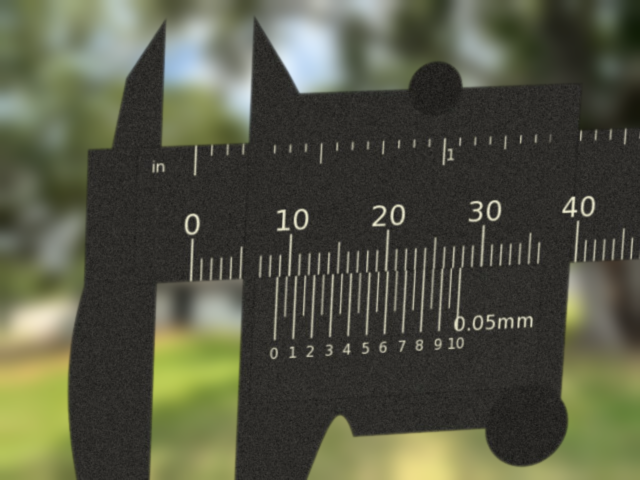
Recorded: 8.8 mm
